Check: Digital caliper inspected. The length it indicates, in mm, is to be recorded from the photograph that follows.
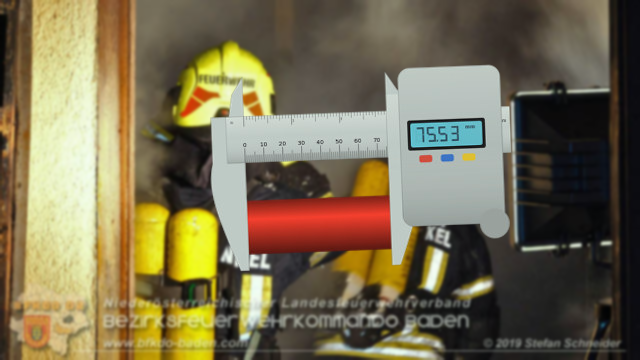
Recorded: 75.53 mm
